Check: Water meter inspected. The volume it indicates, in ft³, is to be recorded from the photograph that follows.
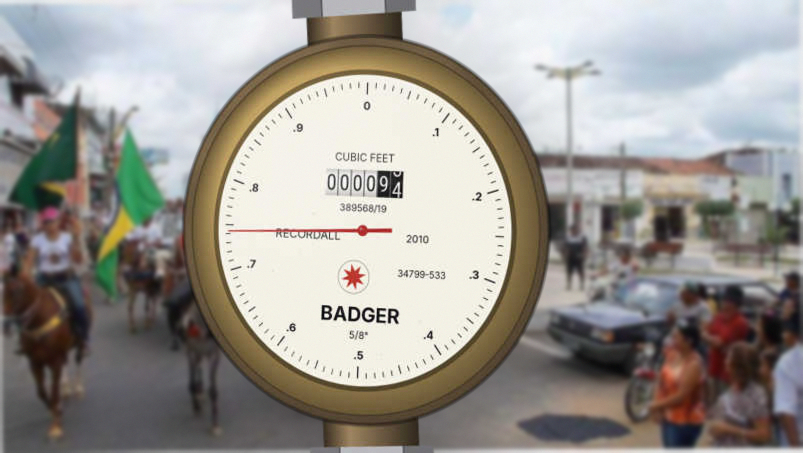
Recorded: 93.74 ft³
